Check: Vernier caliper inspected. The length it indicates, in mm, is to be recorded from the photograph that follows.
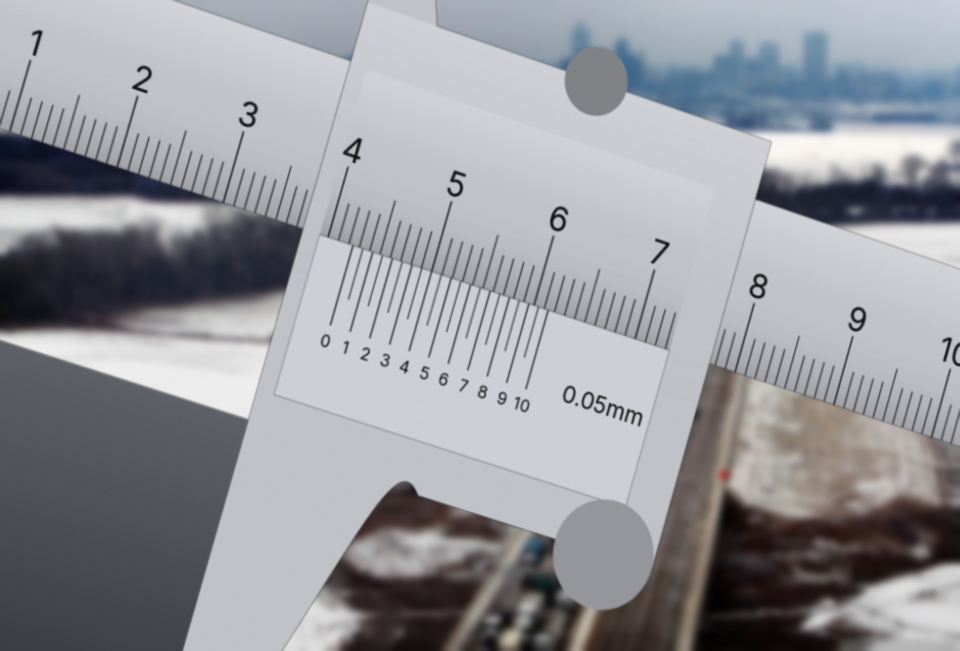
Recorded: 42.4 mm
